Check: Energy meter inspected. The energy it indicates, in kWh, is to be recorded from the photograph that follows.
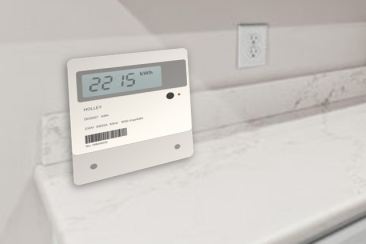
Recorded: 2215 kWh
